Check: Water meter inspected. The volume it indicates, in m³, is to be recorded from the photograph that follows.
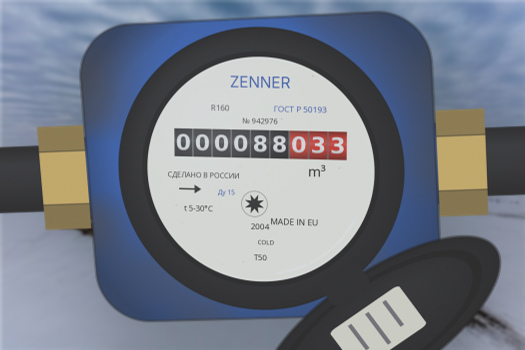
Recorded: 88.033 m³
